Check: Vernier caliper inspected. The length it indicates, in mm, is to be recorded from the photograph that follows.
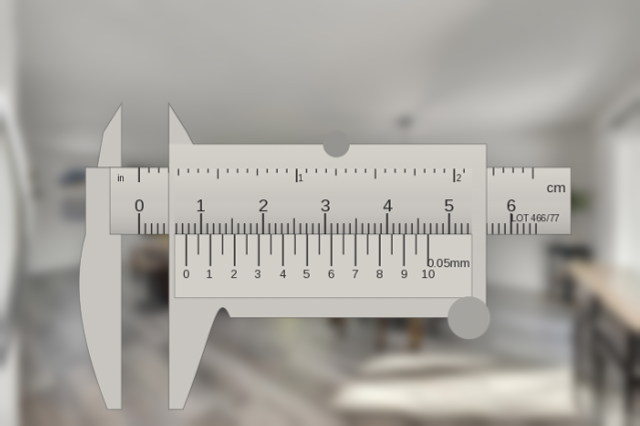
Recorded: 7.6 mm
